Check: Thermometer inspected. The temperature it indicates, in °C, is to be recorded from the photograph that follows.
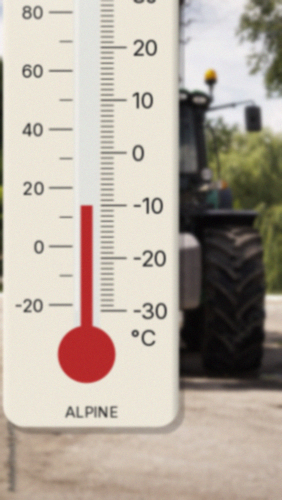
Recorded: -10 °C
